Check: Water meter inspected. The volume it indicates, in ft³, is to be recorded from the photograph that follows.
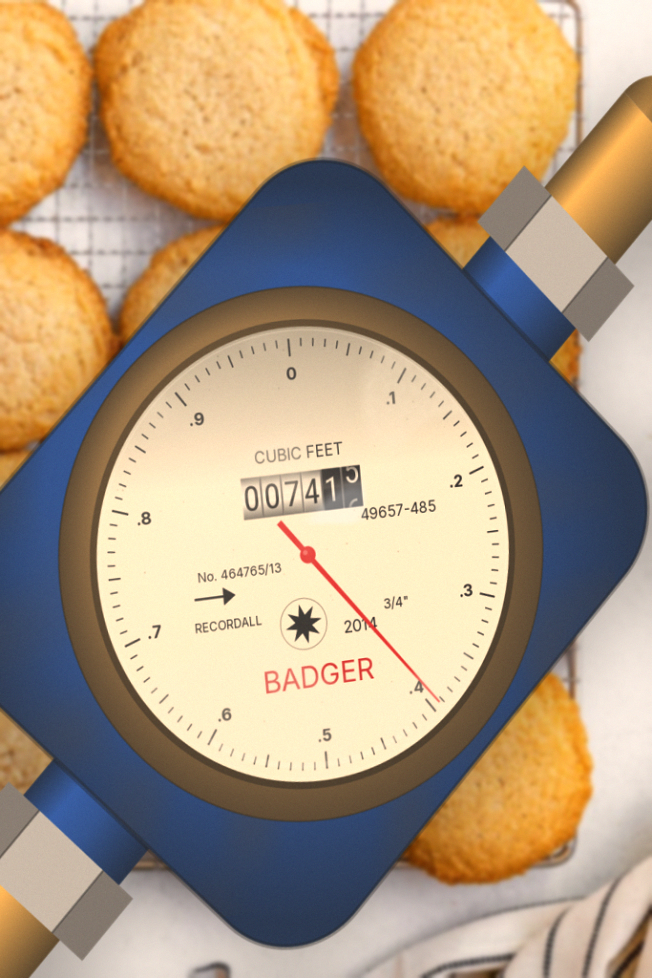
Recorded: 7415.39 ft³
